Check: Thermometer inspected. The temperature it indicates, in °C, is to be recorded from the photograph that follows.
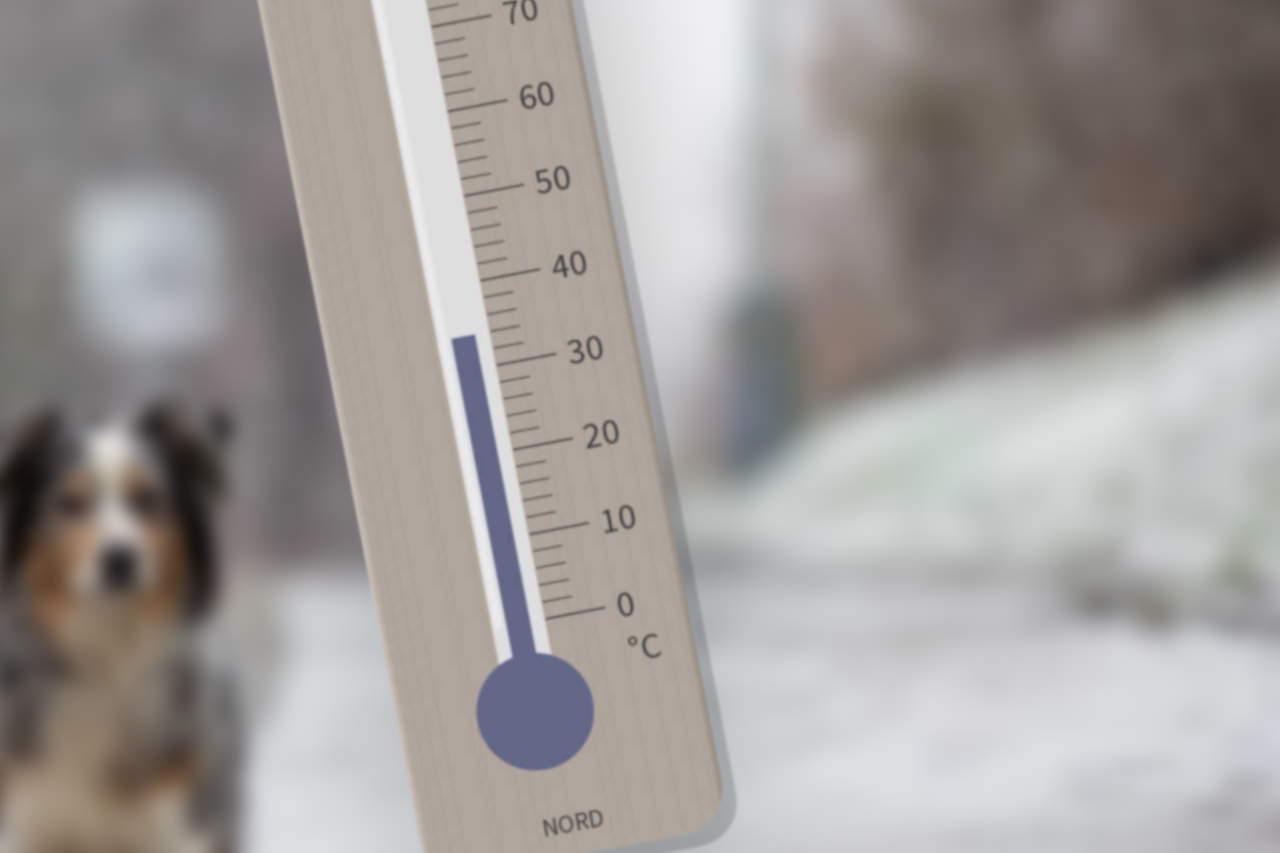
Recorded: 34 °C
